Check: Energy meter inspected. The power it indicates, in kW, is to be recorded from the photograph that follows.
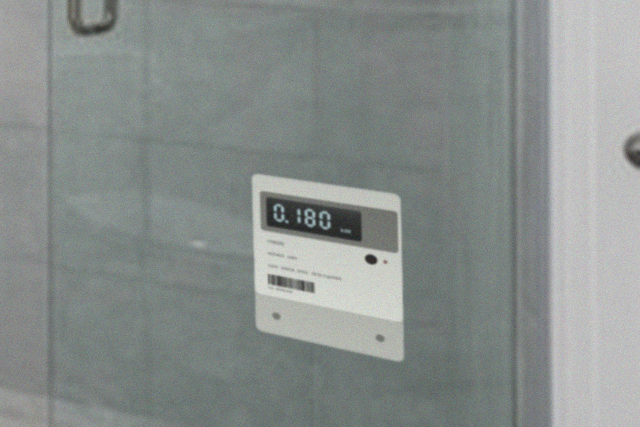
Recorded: 0.180 kW
